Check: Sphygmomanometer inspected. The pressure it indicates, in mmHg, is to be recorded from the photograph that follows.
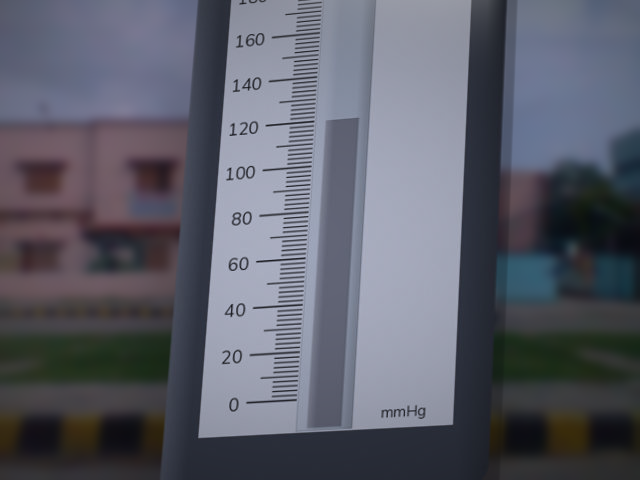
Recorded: 120 mmHg
